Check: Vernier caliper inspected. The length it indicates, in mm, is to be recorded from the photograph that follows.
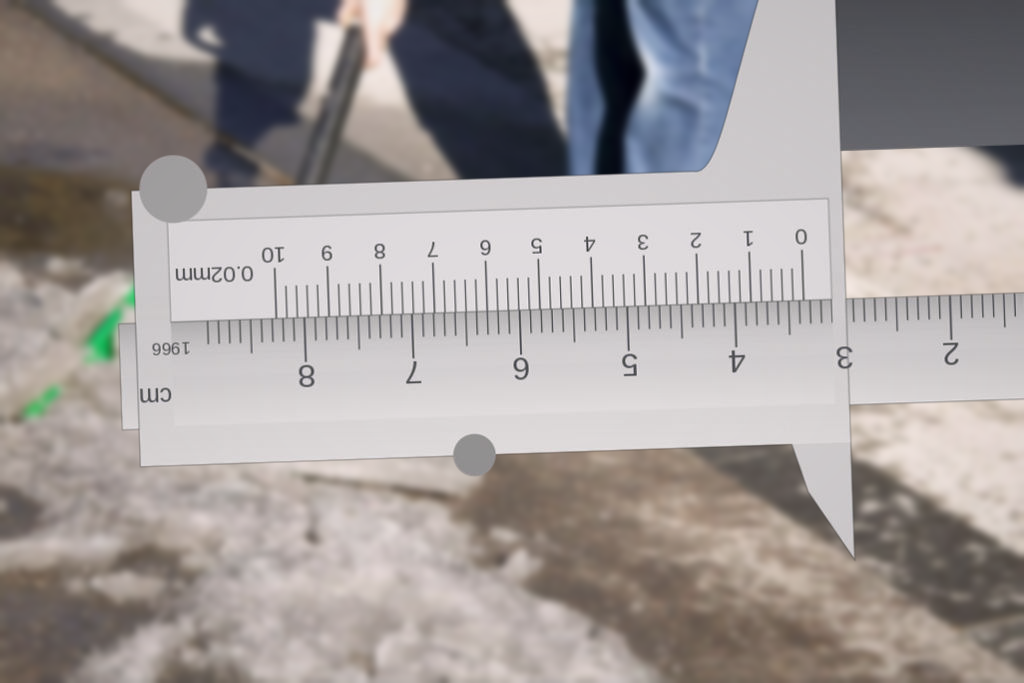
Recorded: 33.6 mm
